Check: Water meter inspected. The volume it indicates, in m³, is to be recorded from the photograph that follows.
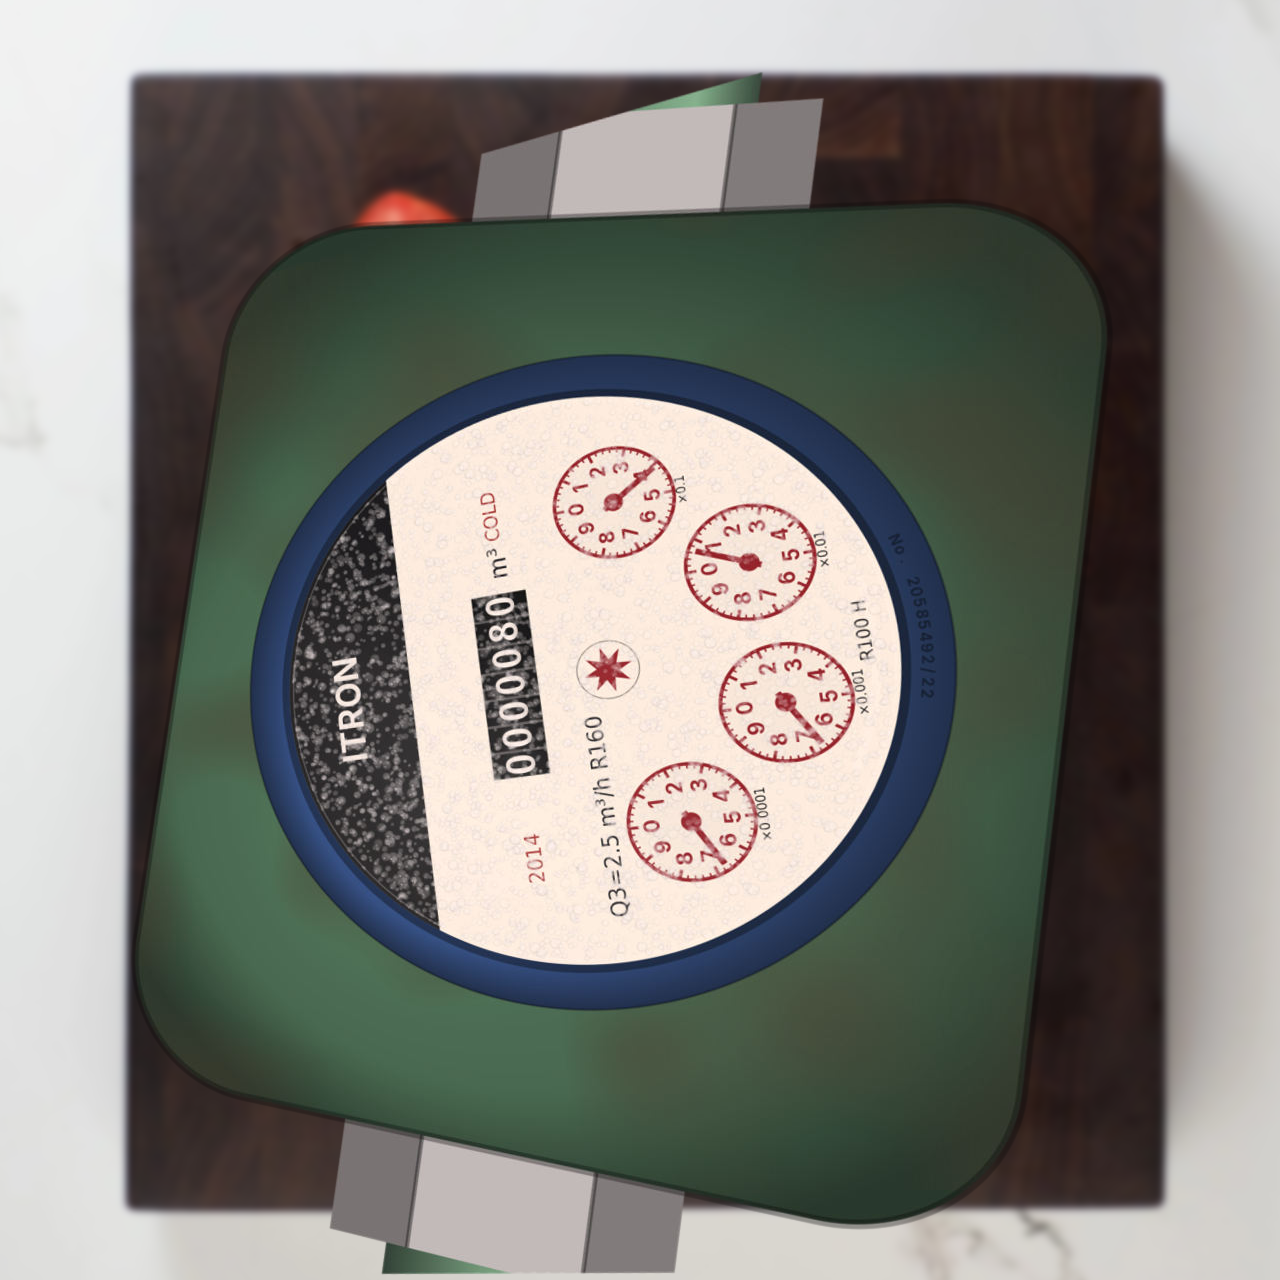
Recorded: 80.4066 m³
